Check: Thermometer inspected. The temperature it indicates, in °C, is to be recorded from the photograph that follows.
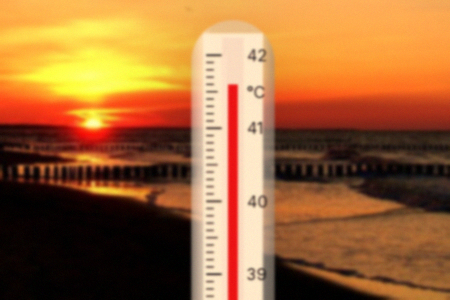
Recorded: 41.6 °C
